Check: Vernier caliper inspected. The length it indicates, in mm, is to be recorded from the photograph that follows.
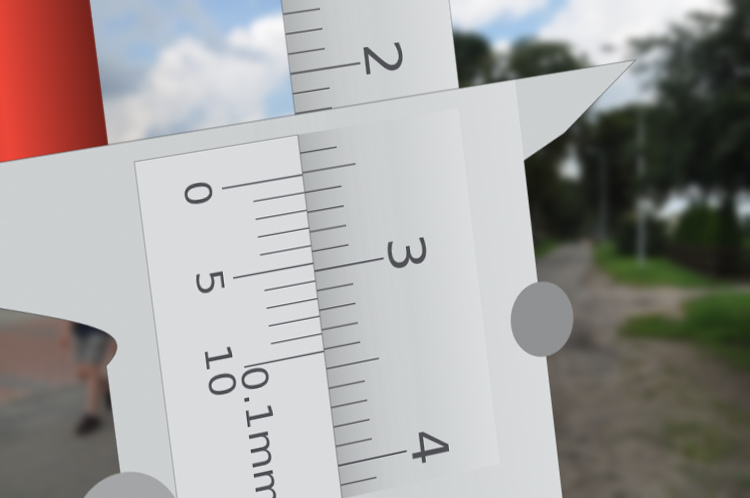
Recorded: 25.1 mm
